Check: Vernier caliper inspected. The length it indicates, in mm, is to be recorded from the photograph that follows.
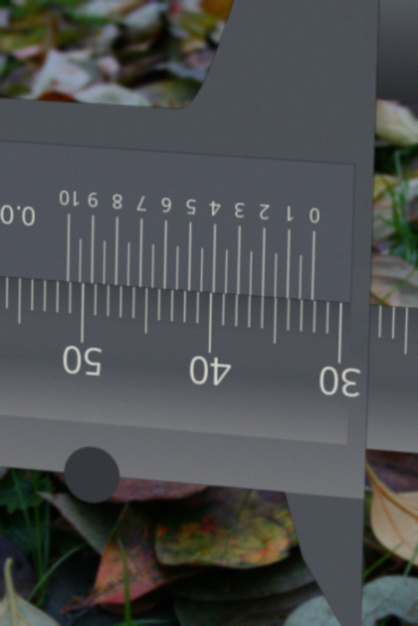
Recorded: 32.2 mm
